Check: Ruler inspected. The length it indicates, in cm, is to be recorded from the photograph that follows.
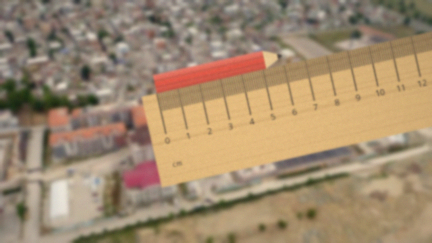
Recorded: 6 cm
